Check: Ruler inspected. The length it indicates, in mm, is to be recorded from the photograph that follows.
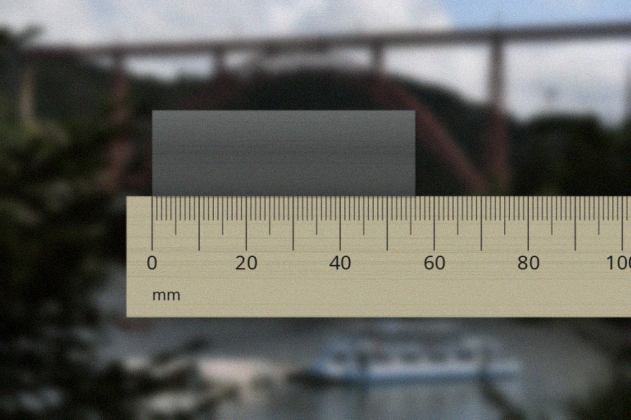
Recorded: 56 mm
